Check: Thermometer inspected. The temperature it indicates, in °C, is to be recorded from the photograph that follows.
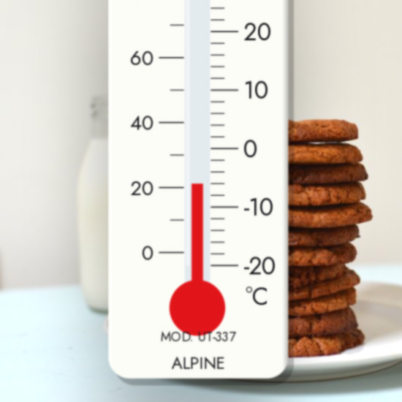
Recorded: -6 °C
